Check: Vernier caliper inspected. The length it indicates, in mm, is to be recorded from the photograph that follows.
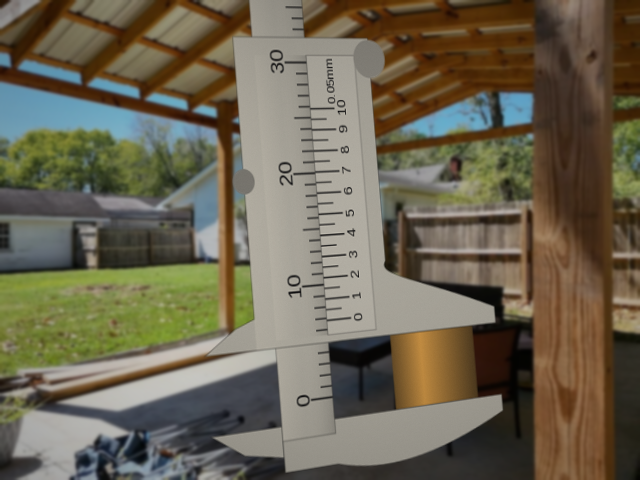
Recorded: 6.8 mm
